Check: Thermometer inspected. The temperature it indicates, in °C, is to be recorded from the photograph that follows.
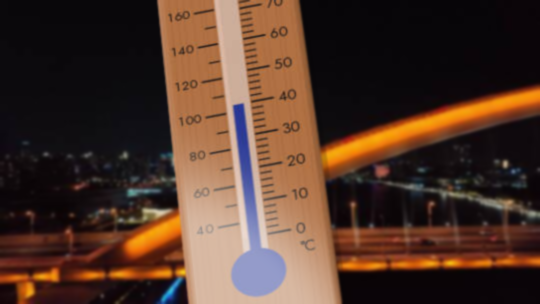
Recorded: 40 °C
